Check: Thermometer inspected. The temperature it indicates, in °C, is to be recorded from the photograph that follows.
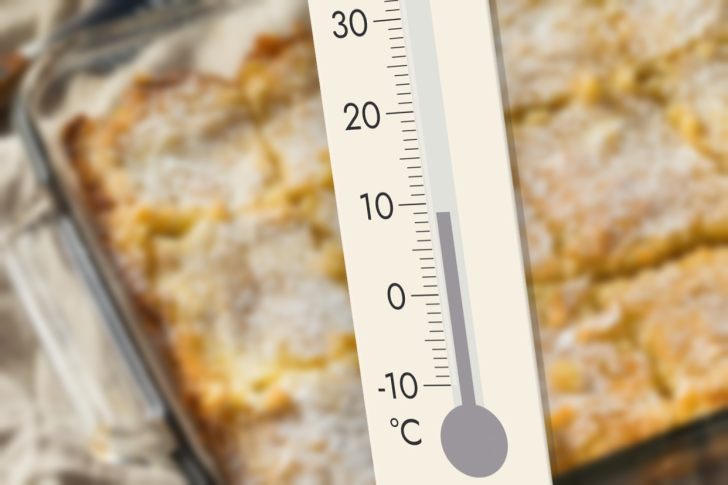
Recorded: 9 °C
